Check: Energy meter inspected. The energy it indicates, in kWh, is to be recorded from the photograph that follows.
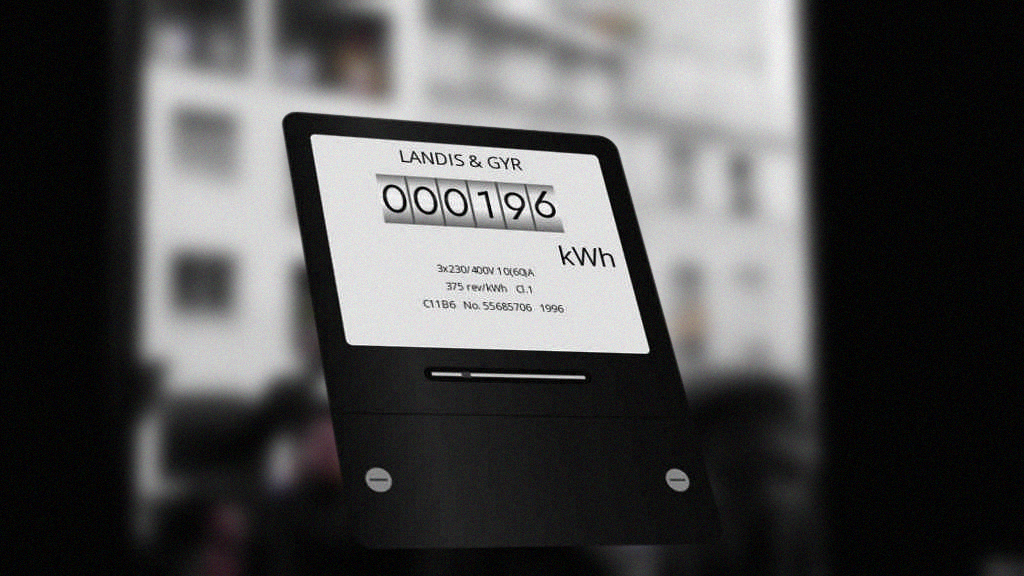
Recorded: 196 kWh
